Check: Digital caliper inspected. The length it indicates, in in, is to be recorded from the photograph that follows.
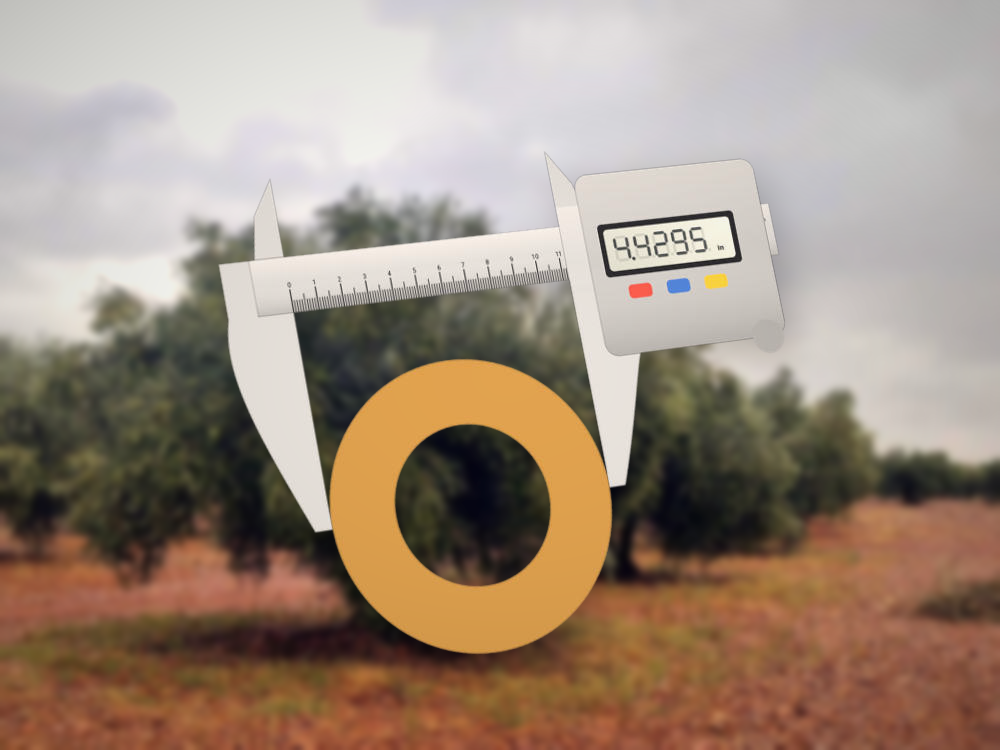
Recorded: 4.4295 in
